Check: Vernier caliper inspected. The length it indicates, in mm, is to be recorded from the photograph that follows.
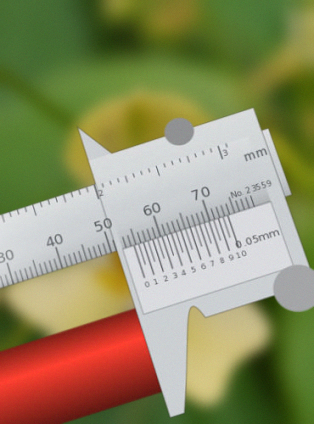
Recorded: 54.6 mm
